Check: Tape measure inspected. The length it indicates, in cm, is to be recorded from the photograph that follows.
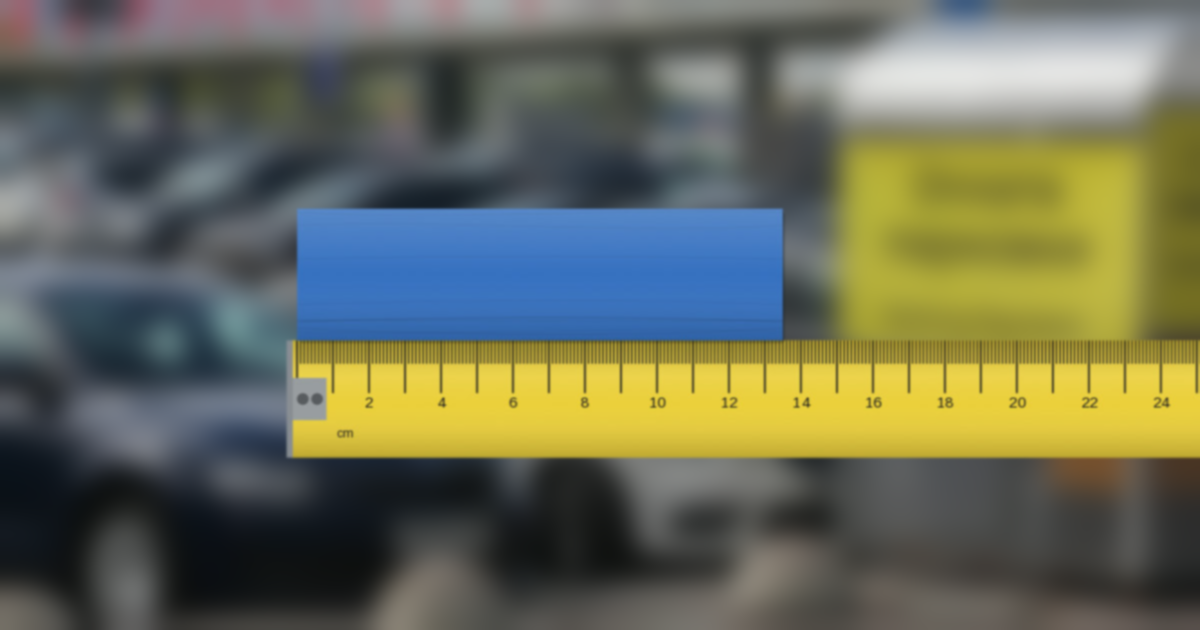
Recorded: 13.5 cm
